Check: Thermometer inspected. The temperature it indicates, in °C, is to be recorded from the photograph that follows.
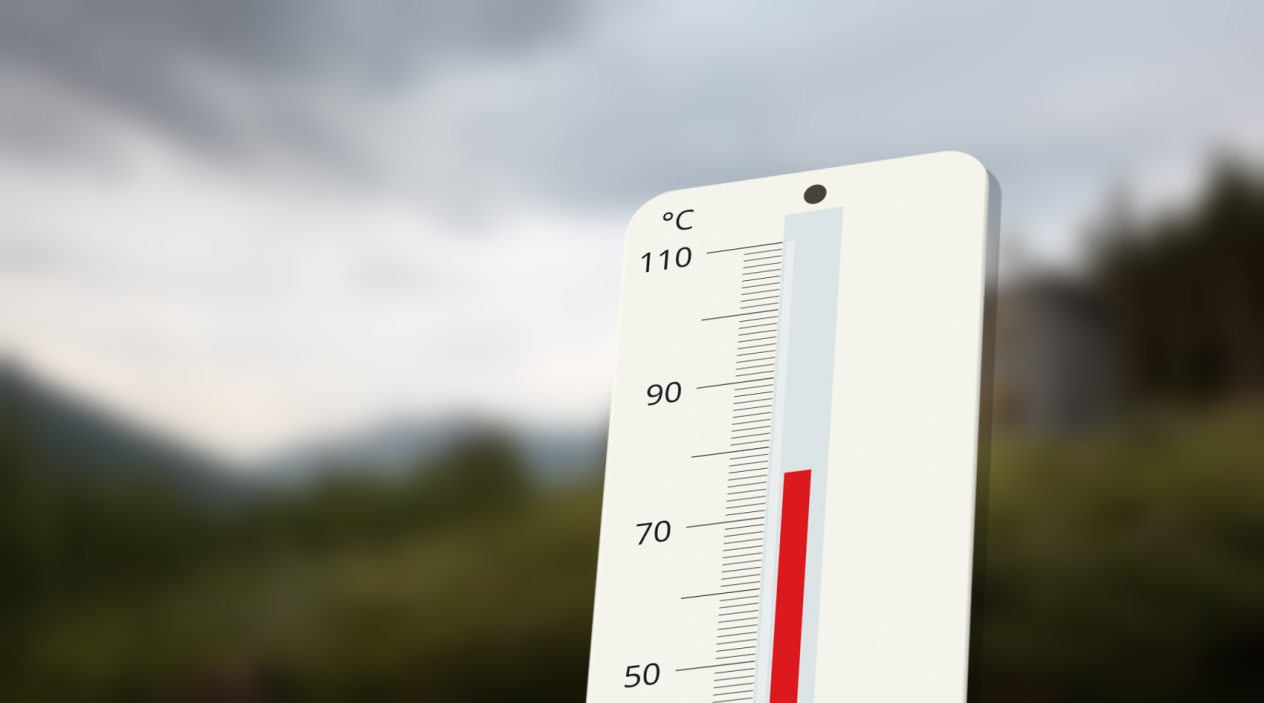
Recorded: 76 °C
